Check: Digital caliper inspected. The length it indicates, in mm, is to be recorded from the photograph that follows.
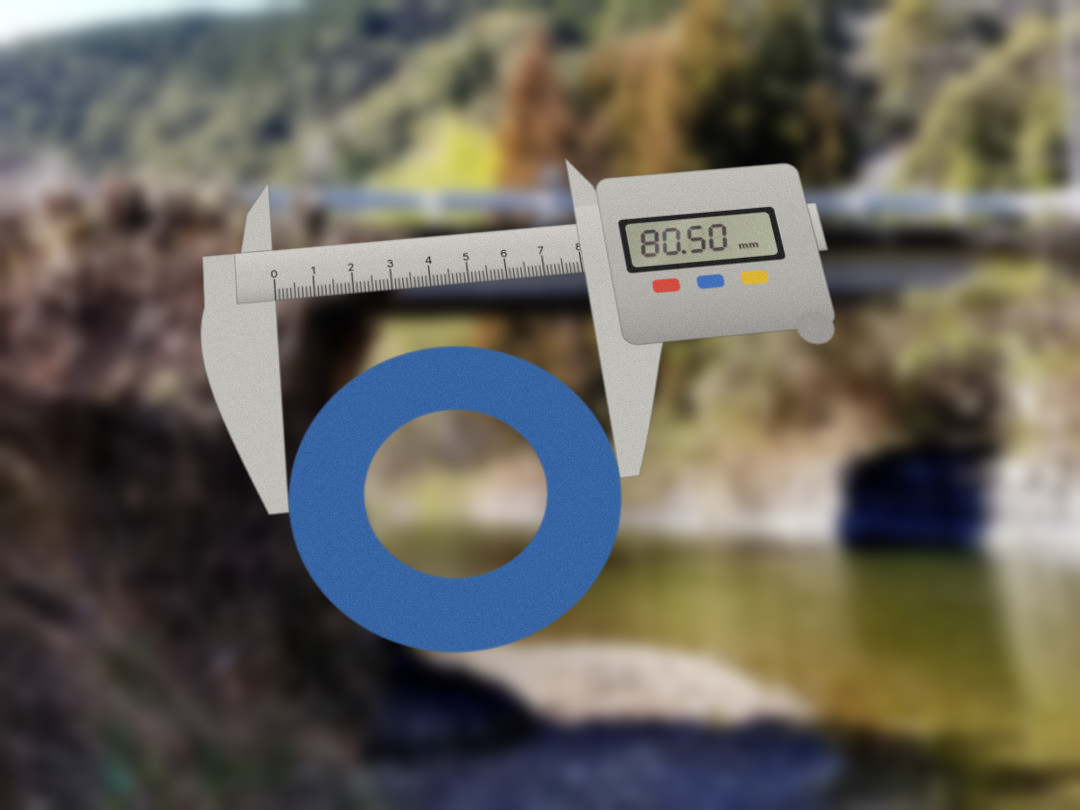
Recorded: 80.50 mm
